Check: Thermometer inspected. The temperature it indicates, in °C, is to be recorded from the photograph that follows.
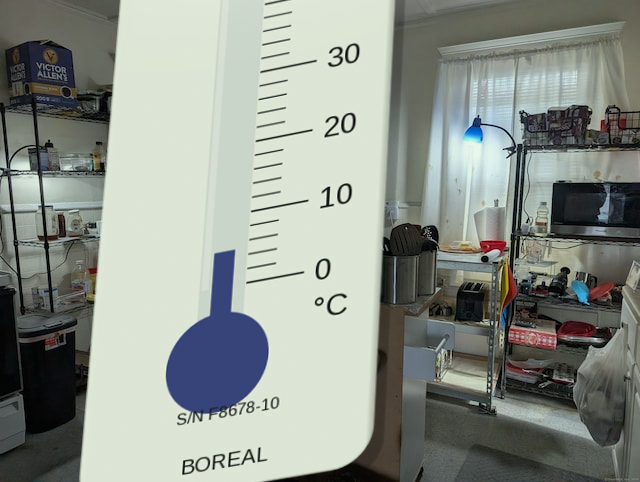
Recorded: 5 °C
